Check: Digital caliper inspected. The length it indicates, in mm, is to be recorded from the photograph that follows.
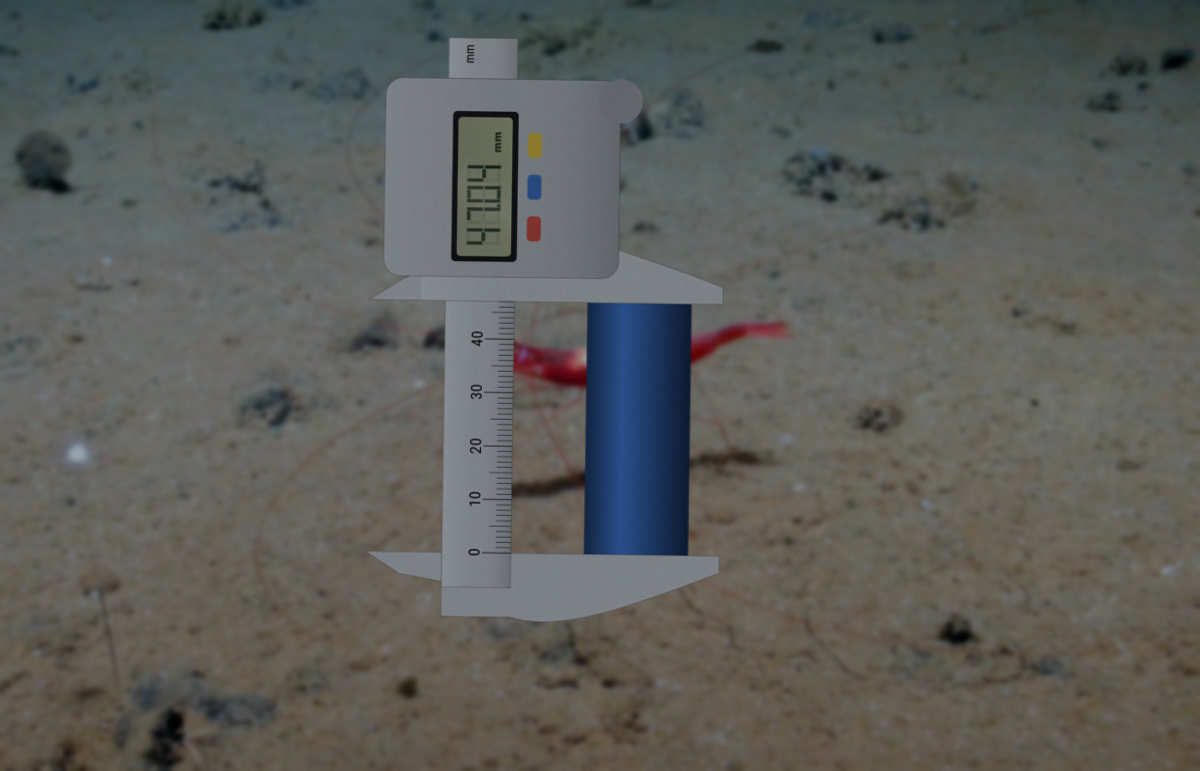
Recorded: 47.04 mm
